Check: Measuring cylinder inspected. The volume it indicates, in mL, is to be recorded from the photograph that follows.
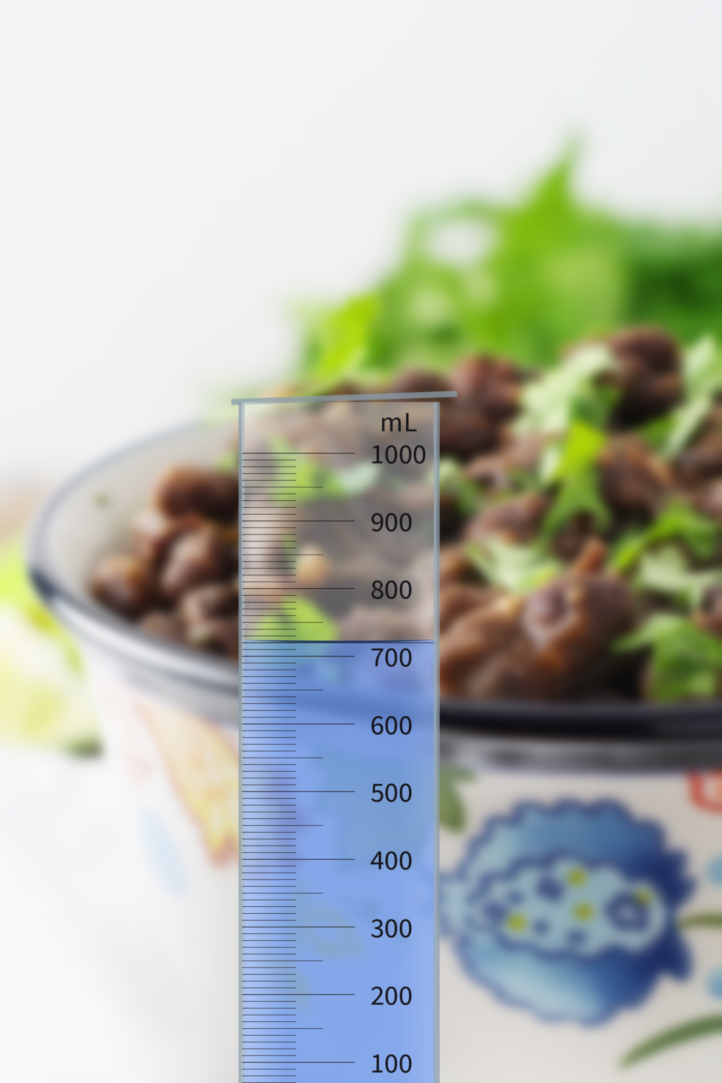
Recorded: 720 mL
